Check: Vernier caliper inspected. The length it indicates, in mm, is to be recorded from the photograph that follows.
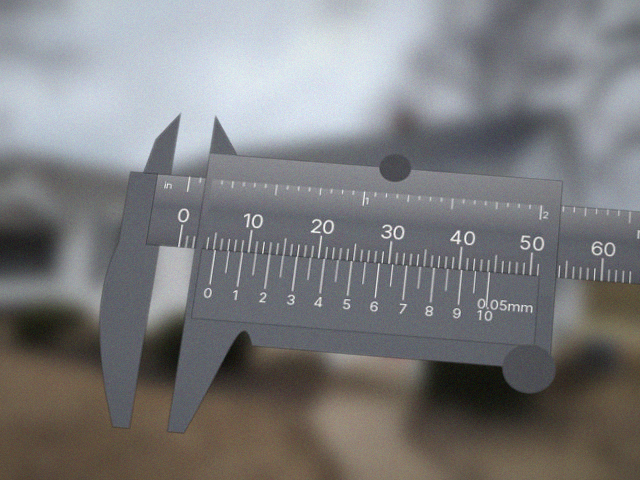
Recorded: 5.2 mm
